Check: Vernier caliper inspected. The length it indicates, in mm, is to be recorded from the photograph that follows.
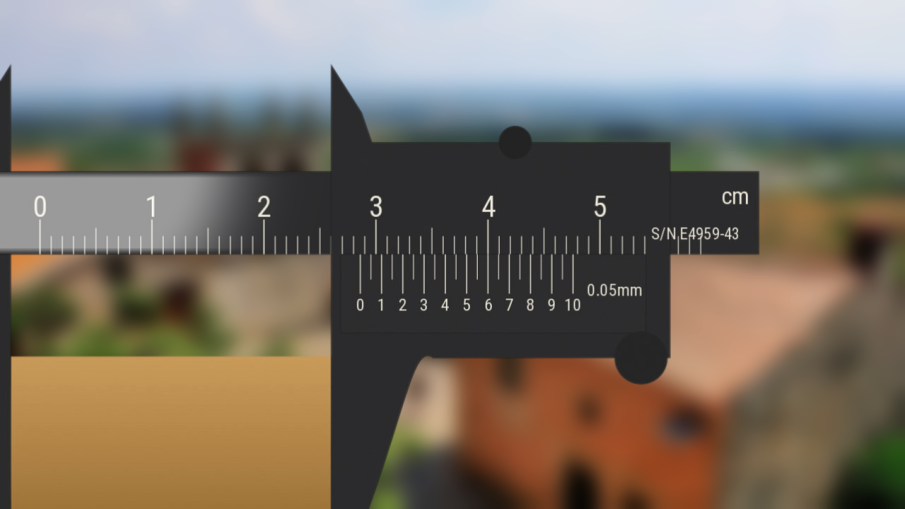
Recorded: 28.6 mm
